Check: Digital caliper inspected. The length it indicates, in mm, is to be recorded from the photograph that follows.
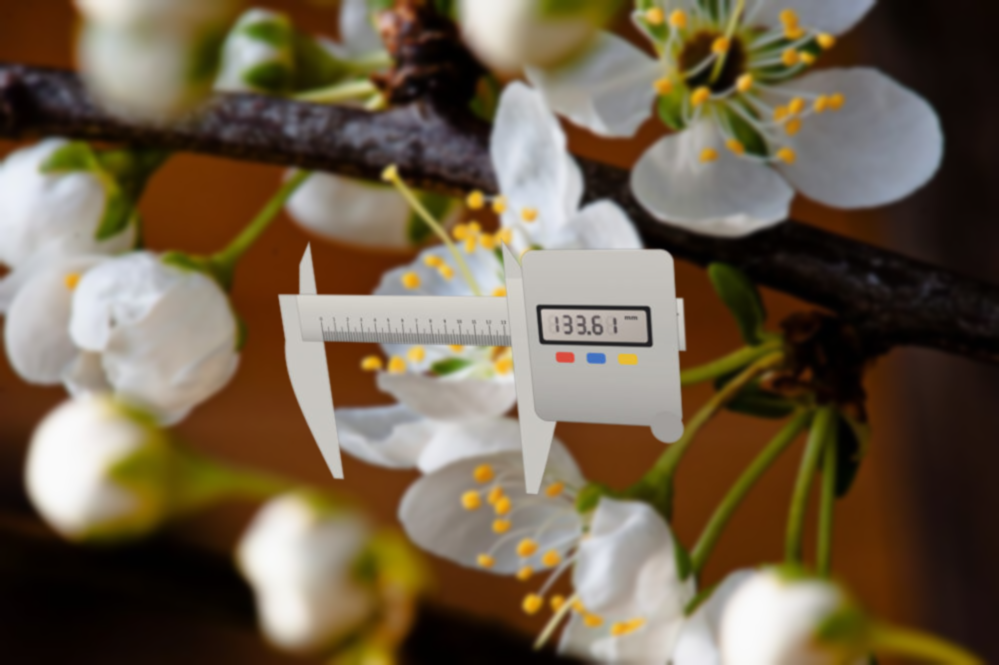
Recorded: 133.61 mm
